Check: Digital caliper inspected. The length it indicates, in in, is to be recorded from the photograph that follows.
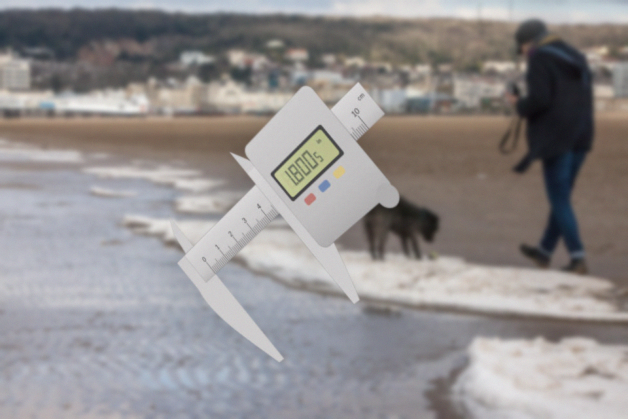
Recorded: 1.8005 in
